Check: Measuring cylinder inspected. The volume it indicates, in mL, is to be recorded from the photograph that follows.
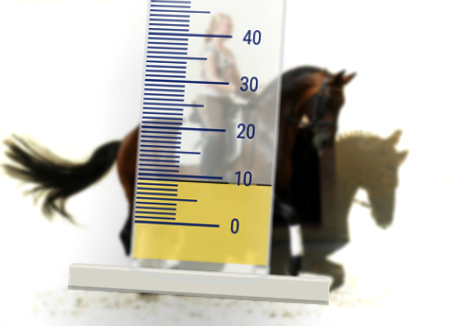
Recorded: 9 mL
